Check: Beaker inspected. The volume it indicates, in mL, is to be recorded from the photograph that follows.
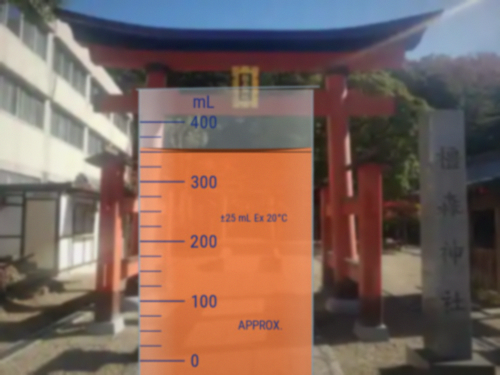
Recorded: 350 mL
